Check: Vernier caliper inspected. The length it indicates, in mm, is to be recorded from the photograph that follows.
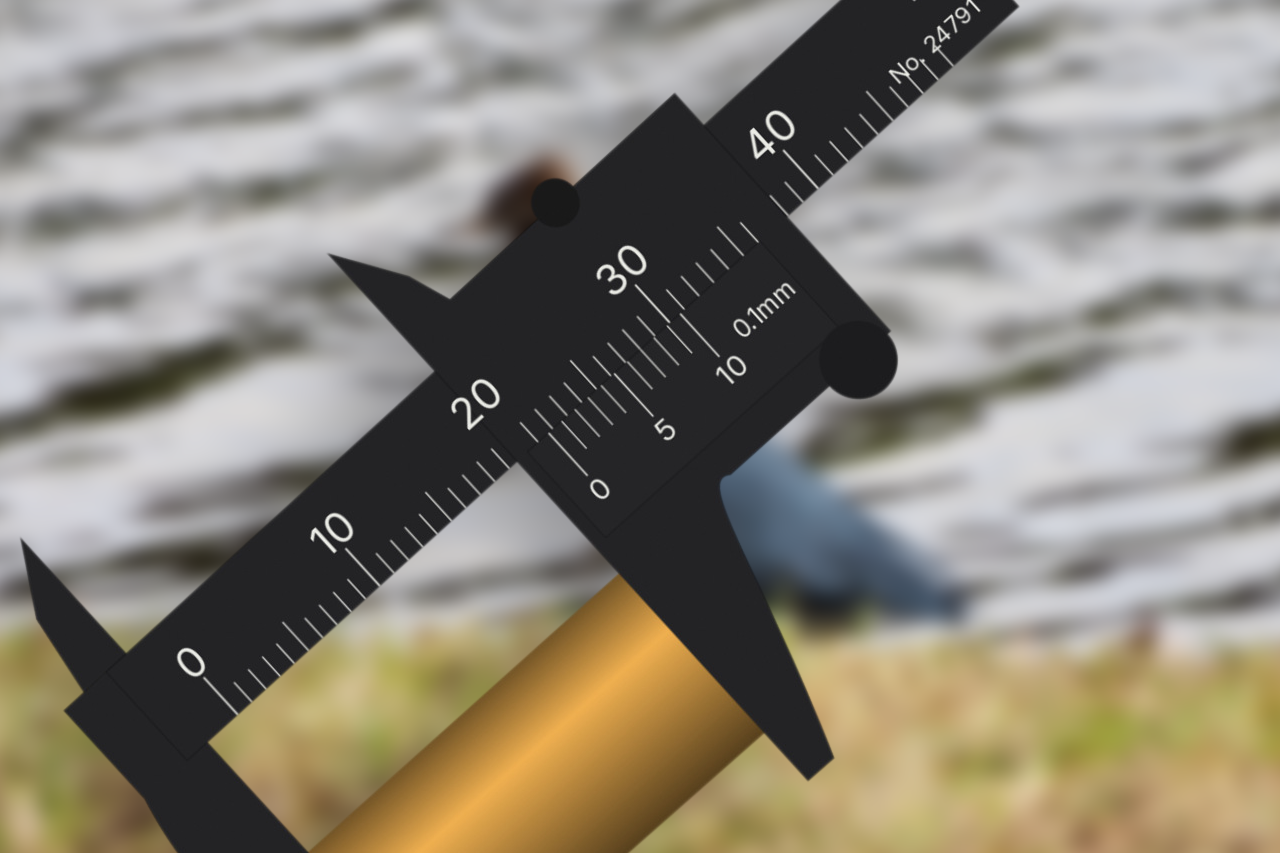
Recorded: 21.7 mm
